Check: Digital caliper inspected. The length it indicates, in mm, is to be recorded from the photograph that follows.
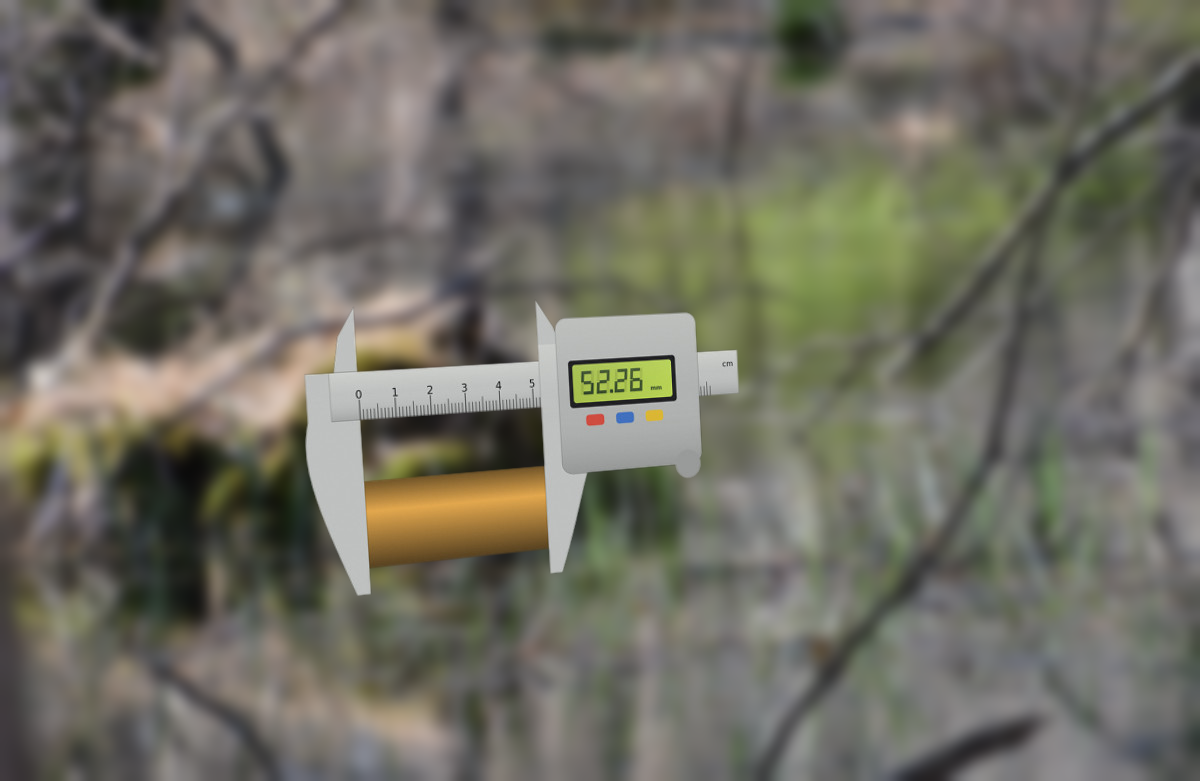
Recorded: 52.26 mm
